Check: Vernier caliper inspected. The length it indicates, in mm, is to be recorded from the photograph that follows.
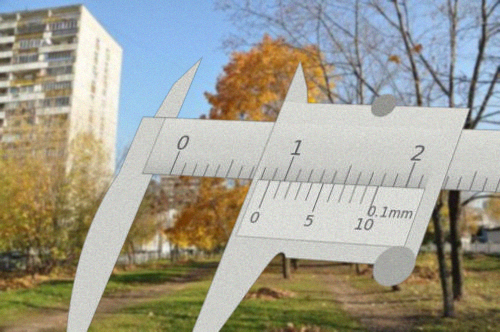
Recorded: 8.8 mm
